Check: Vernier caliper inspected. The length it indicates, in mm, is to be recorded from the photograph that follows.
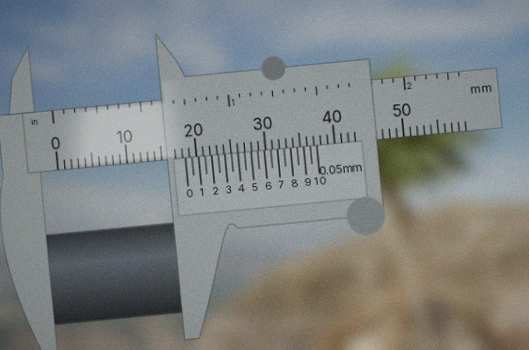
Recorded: 18.4 mm
